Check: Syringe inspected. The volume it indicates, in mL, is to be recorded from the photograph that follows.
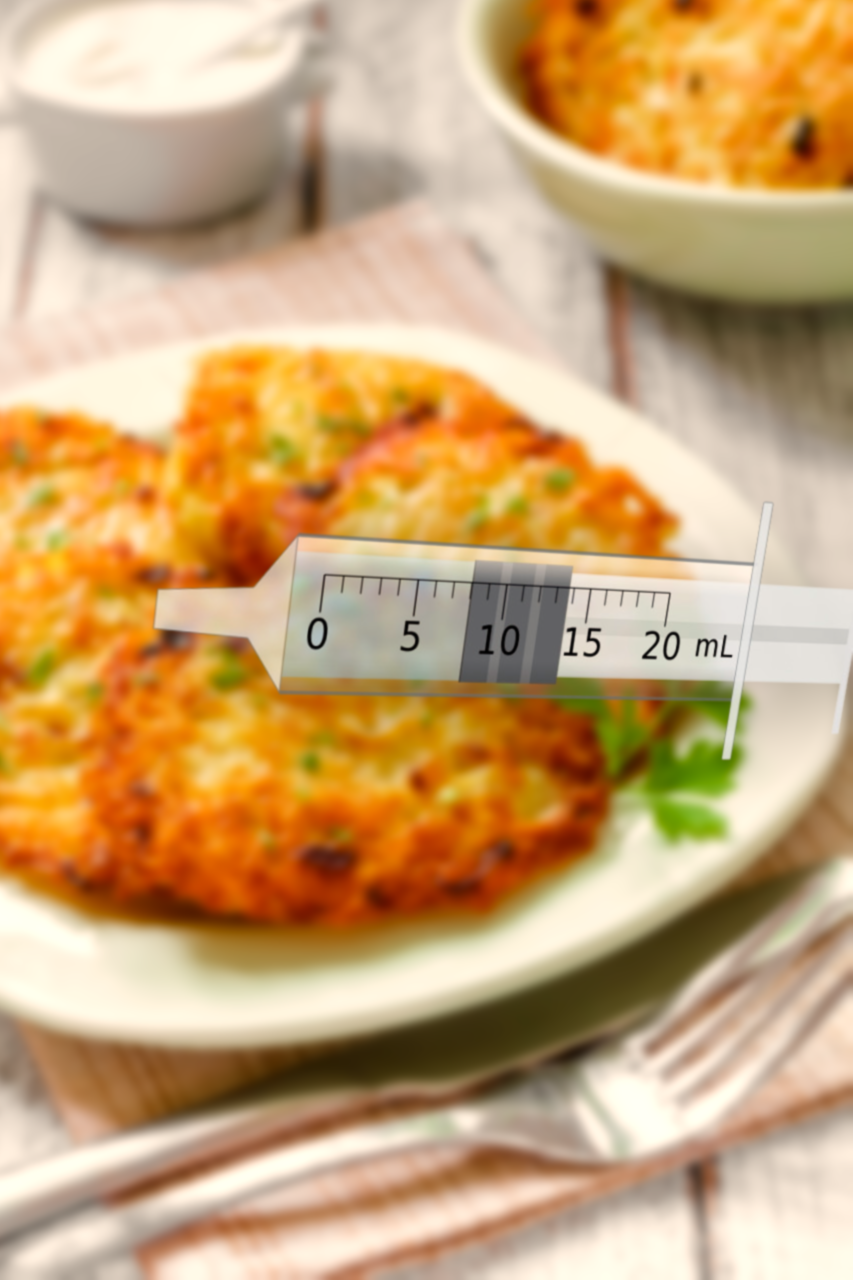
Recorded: 8 mL
